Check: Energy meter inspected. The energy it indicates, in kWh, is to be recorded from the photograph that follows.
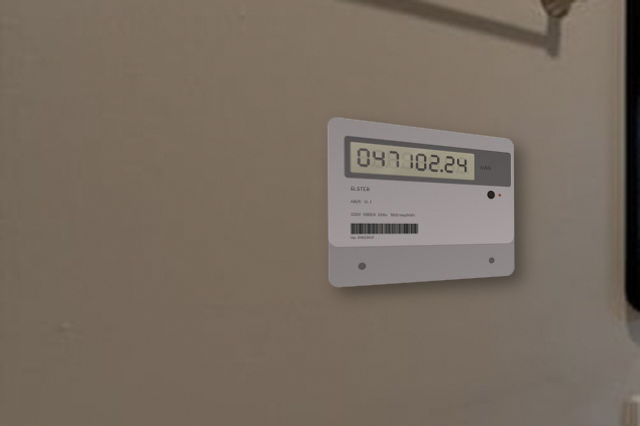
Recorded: 47102.24 kWh
